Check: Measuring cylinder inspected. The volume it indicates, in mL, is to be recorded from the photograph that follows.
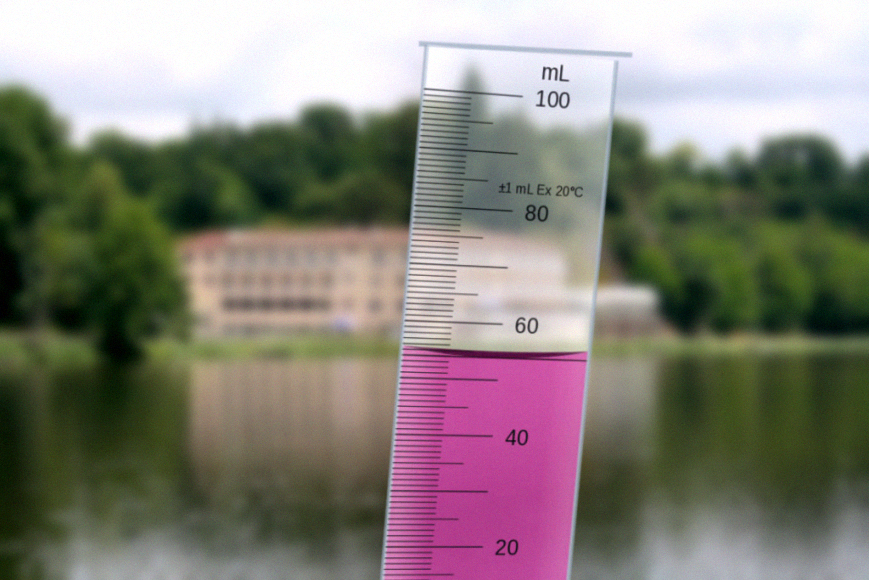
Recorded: 54 mL
